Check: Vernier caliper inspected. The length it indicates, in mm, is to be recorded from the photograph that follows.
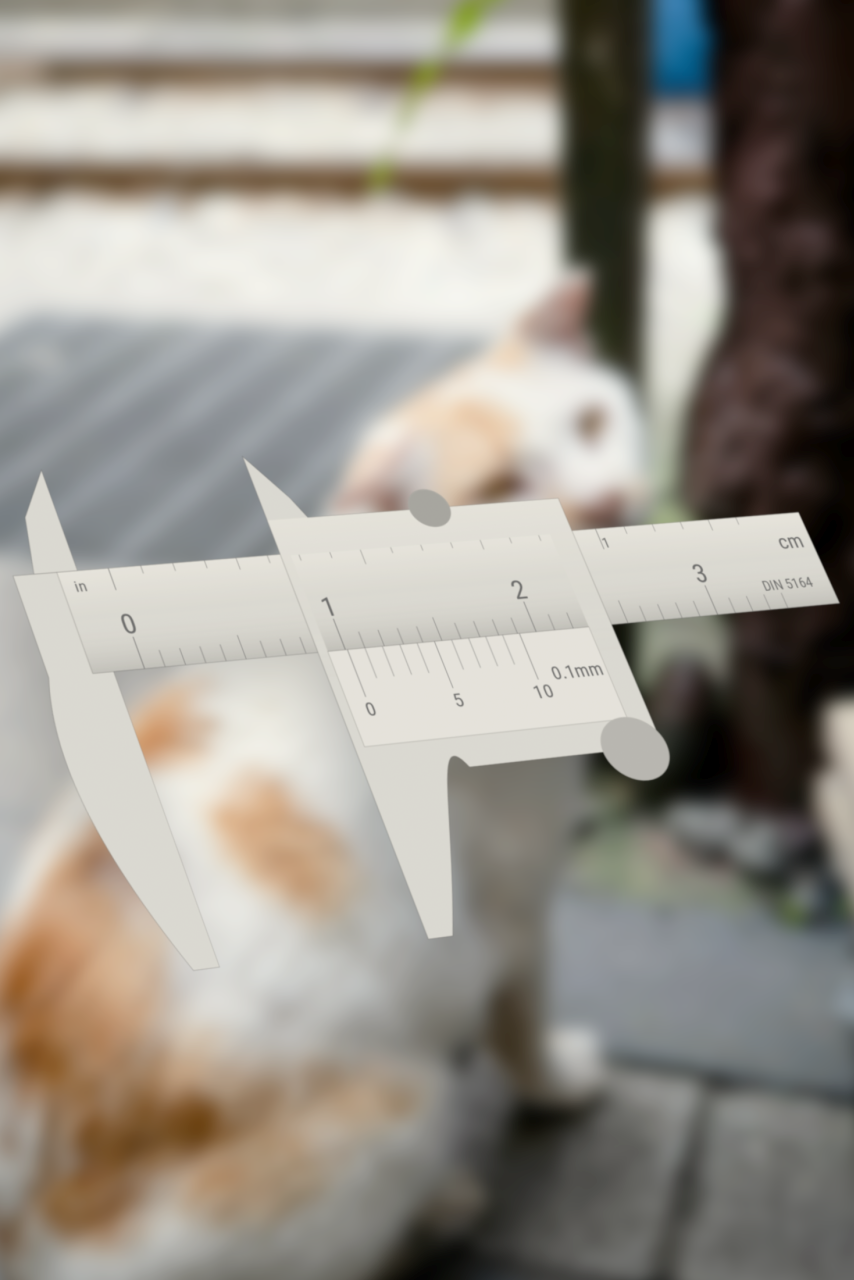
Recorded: 10.1 mm
